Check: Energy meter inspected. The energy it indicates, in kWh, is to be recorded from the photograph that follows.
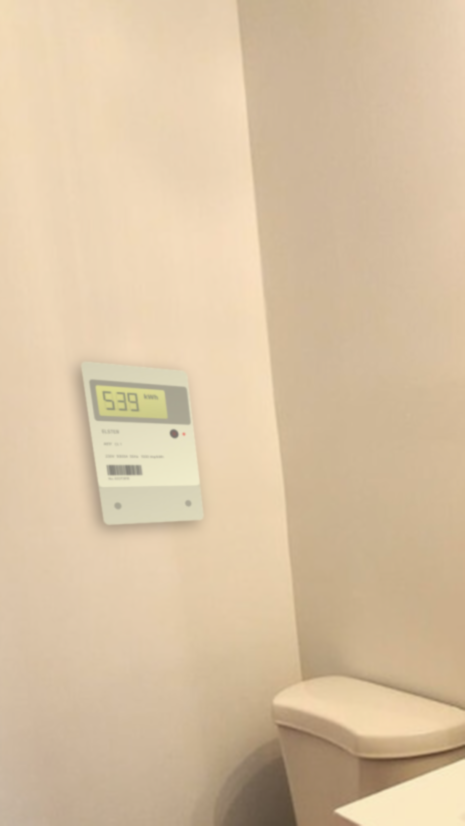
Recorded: 539 kWh
